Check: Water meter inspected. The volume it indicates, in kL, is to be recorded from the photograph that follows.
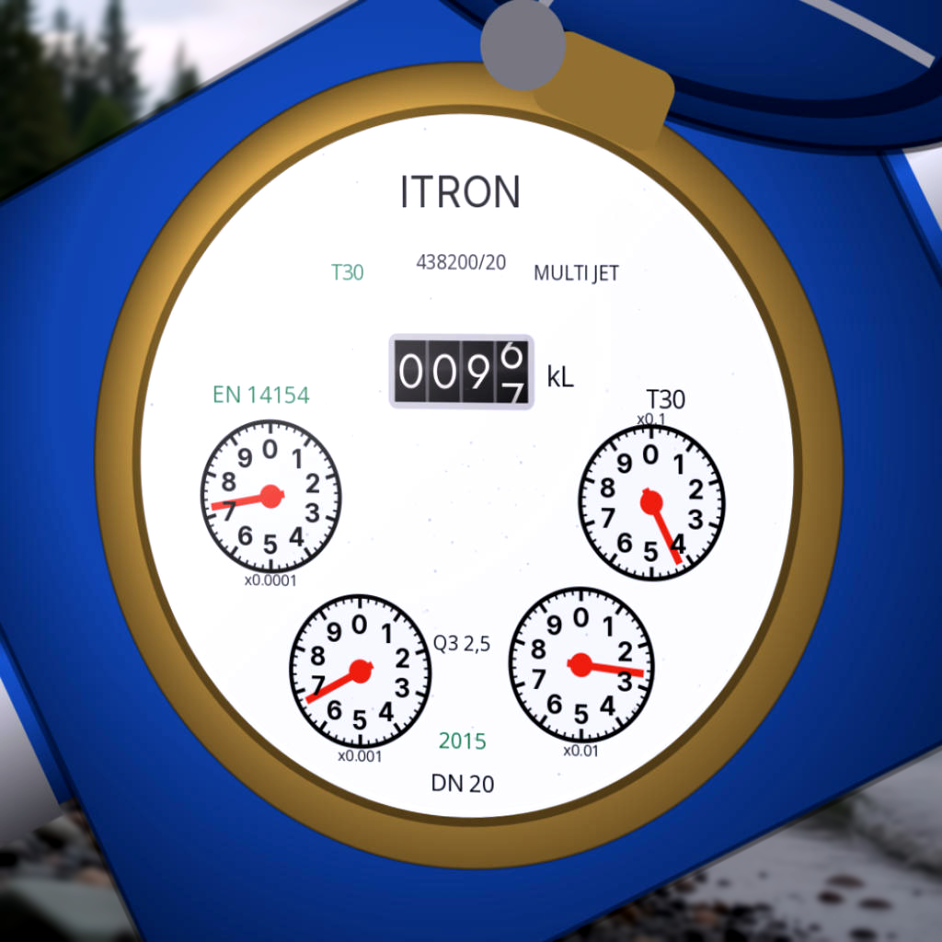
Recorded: 96.4267 kL
